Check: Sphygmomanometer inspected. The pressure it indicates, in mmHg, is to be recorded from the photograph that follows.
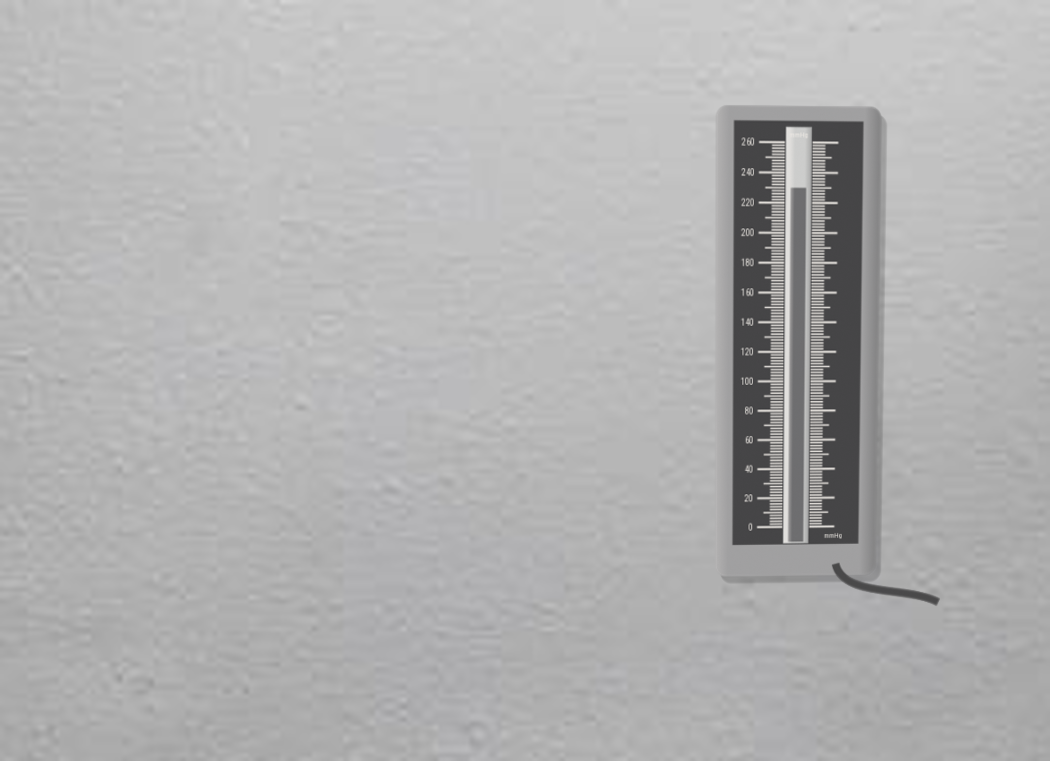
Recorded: 230 mmHg
